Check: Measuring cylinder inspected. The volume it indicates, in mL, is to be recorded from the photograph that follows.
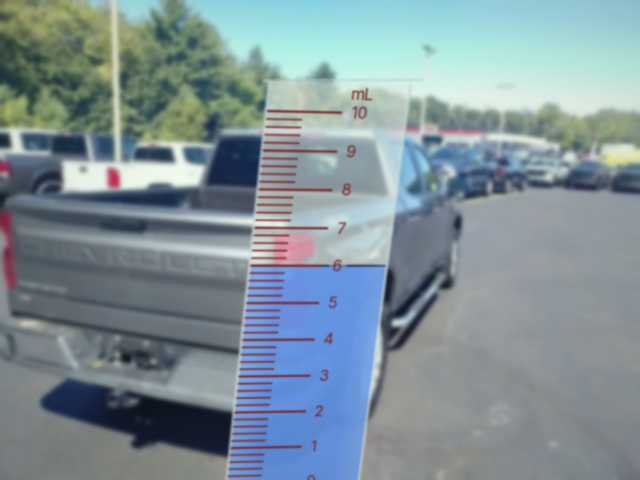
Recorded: 6 mL
